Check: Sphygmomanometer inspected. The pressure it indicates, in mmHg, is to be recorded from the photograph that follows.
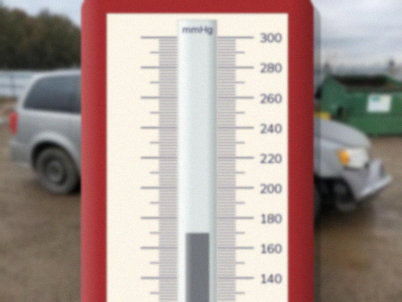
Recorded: 170 mmHg
